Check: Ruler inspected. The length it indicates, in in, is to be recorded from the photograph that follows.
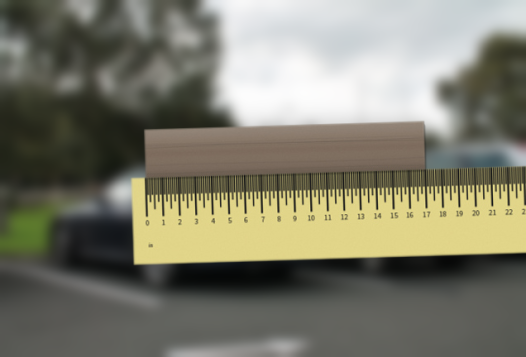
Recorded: 17 in
